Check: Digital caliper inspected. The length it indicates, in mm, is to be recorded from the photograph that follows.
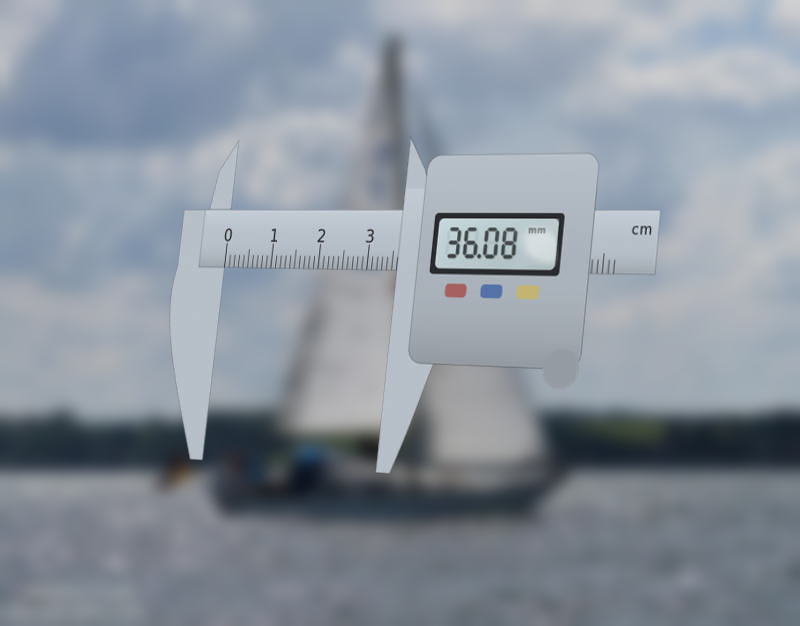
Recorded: 36.08 mm
